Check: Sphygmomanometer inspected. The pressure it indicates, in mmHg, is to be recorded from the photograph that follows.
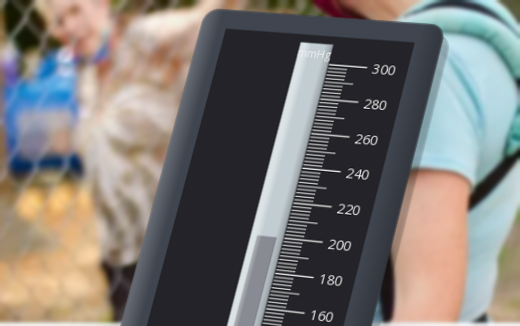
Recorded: 200 mmHg
